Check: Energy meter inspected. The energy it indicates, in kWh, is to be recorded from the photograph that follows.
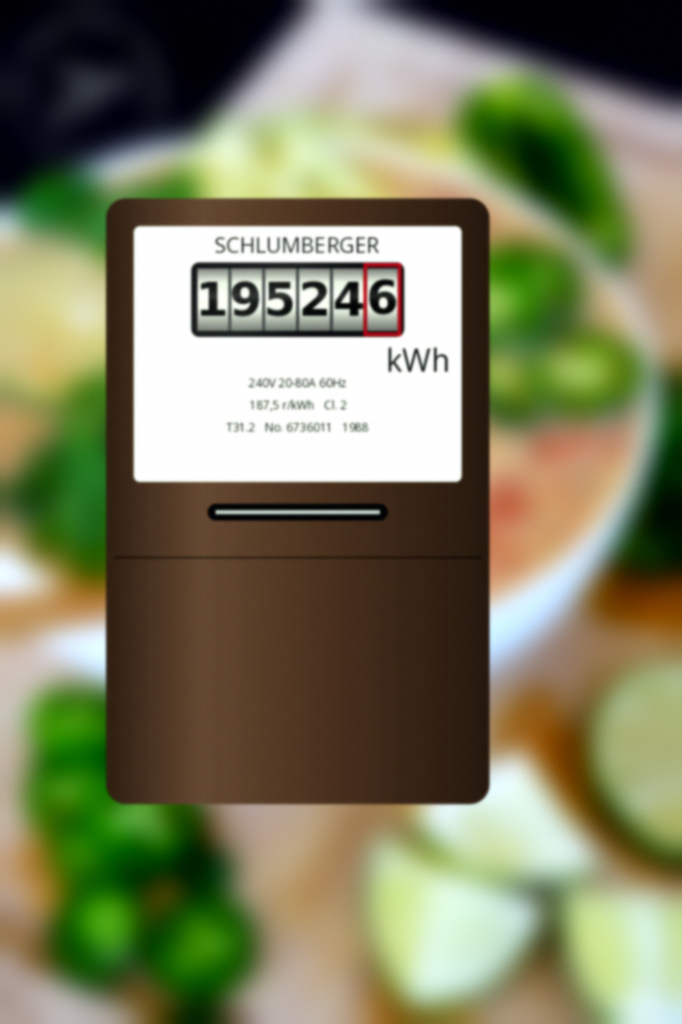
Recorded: 19524.6 kWh
